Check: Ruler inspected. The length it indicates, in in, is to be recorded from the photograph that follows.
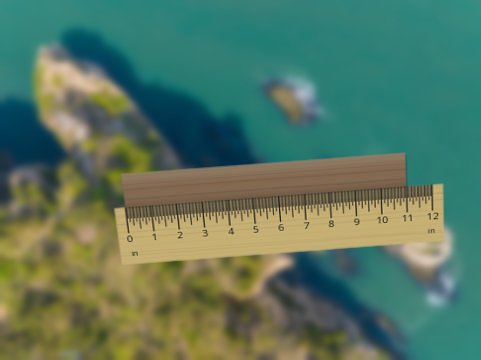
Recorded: 11 in
